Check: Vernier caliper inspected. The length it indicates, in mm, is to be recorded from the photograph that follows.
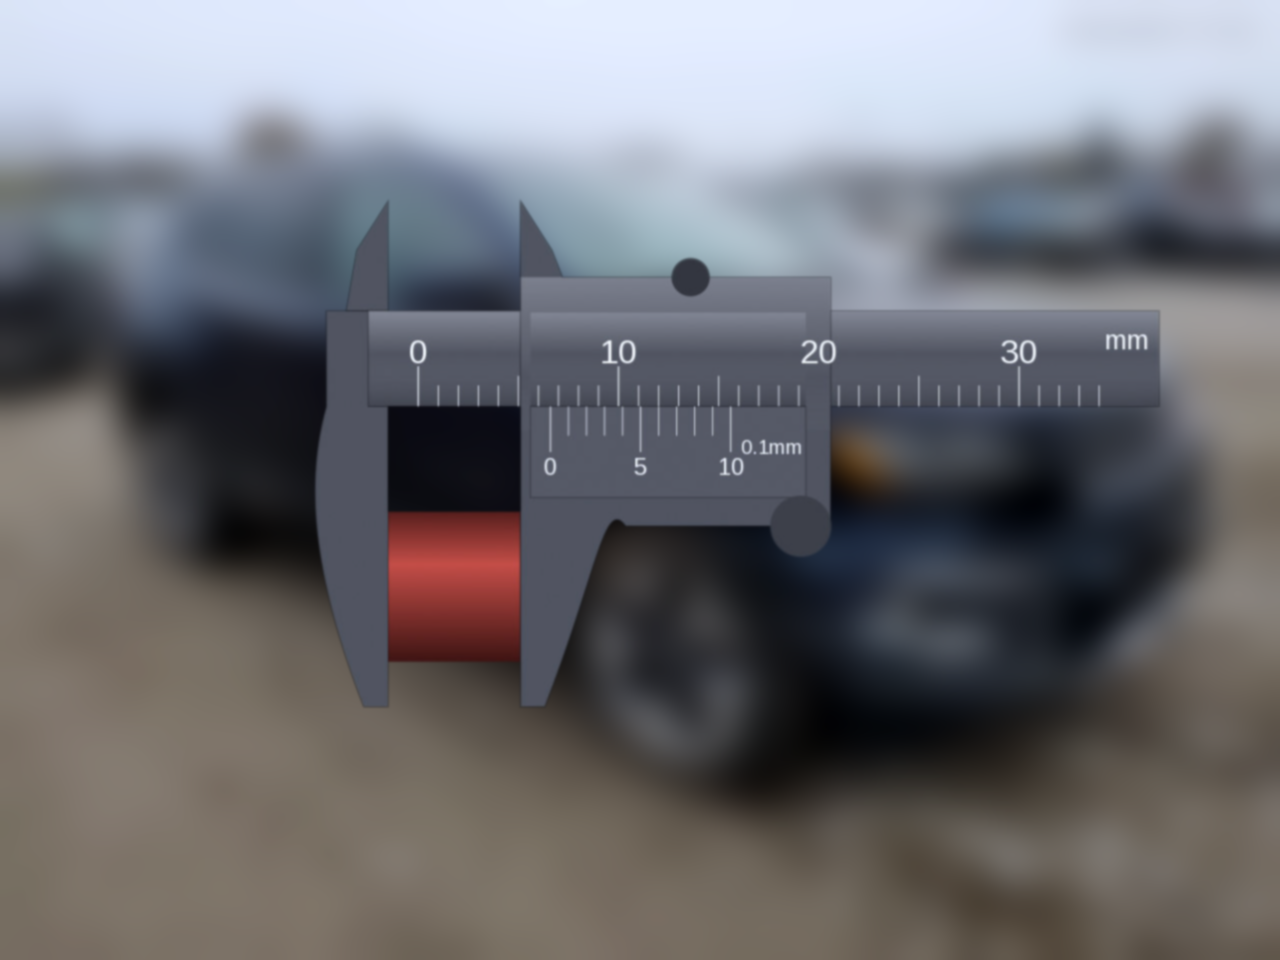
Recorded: 6.6 mm
